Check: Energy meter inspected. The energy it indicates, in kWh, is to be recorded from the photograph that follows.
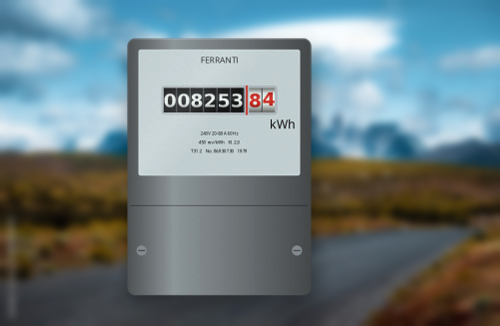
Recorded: 8253.84 kWh
